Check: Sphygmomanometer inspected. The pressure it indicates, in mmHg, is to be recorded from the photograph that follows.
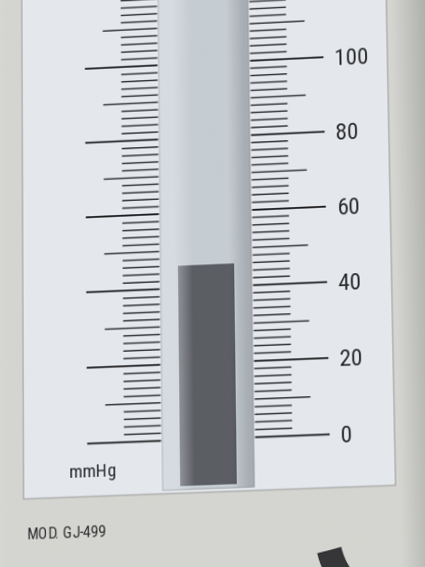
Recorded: 46 mmHg
